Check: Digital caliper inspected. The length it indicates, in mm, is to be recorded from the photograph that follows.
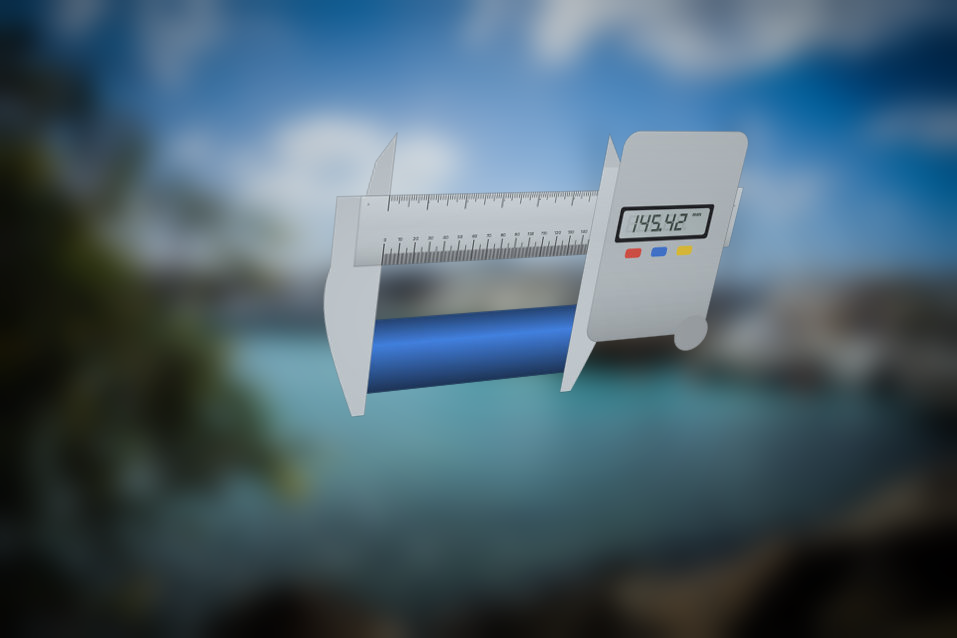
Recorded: 145.42 mm
